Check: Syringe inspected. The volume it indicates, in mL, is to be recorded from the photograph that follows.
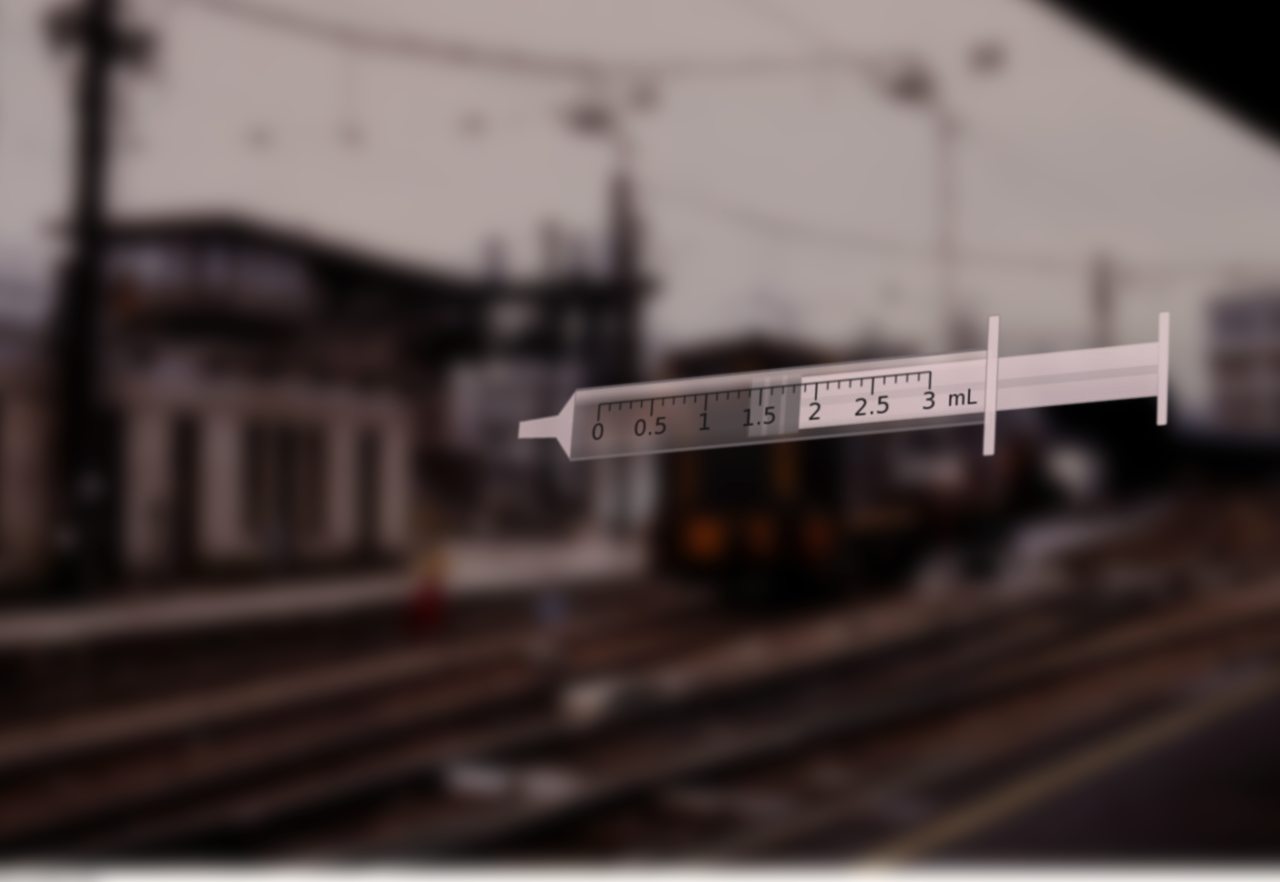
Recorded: 1.4 mL
